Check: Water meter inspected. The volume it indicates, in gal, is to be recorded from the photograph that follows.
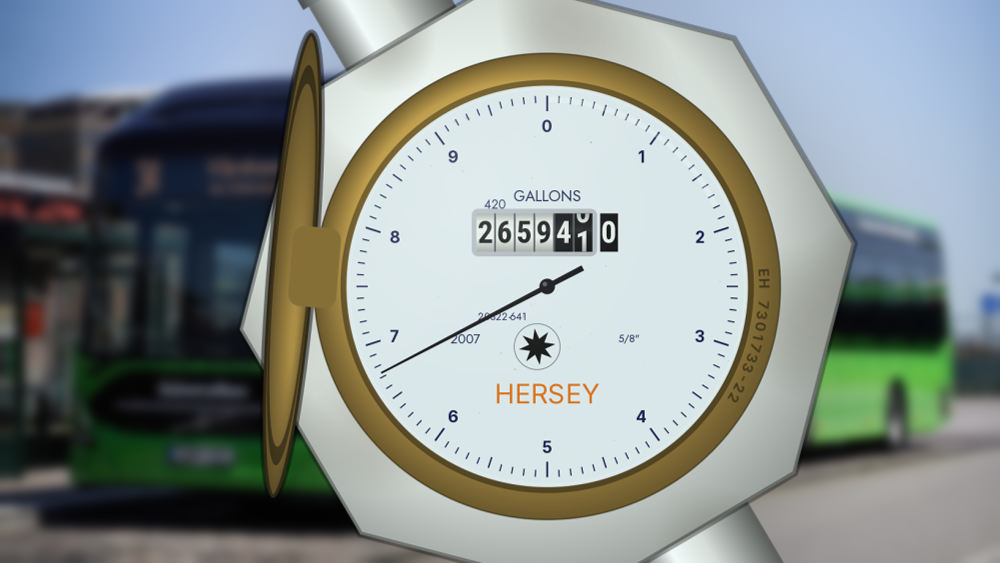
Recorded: 2659406.7 gal
